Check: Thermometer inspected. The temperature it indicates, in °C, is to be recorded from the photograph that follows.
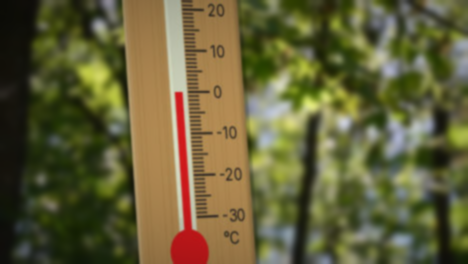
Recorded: 0 °C
